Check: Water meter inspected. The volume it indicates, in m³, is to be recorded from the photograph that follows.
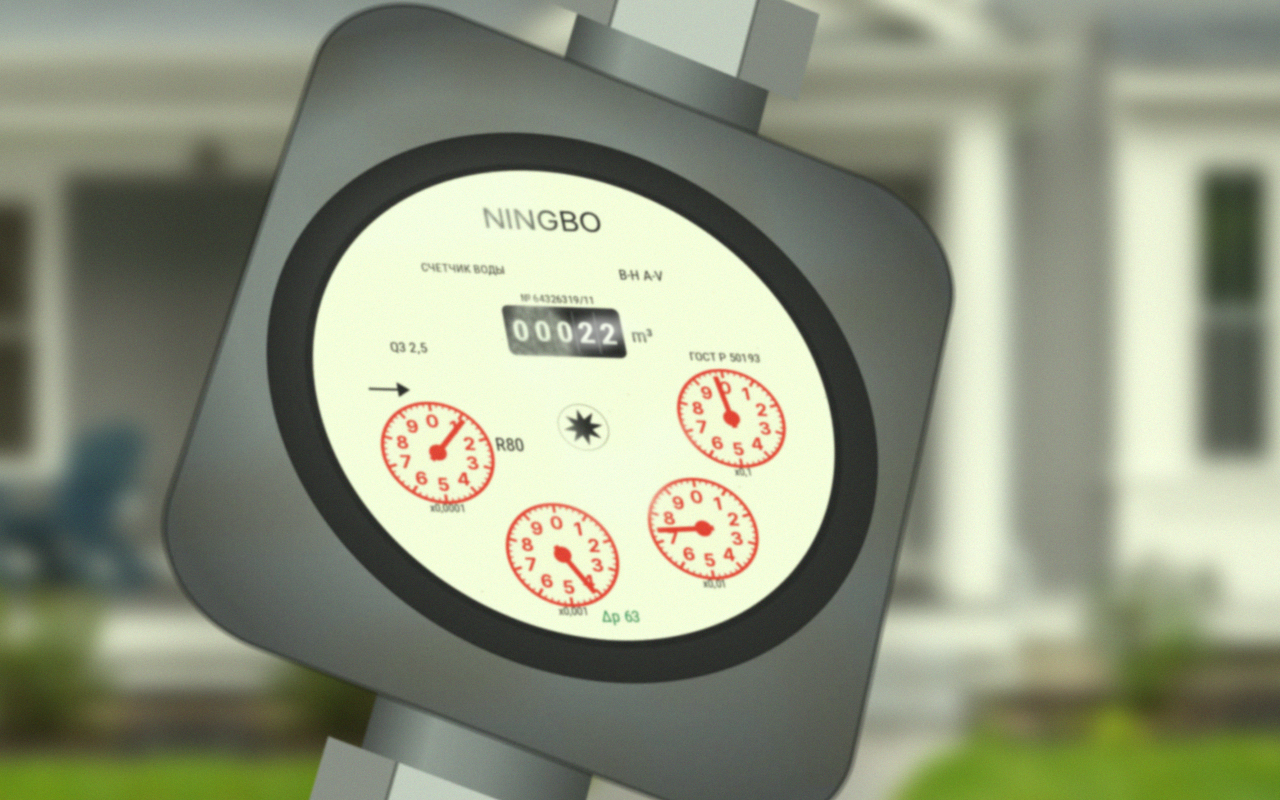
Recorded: 21.9741 m³
